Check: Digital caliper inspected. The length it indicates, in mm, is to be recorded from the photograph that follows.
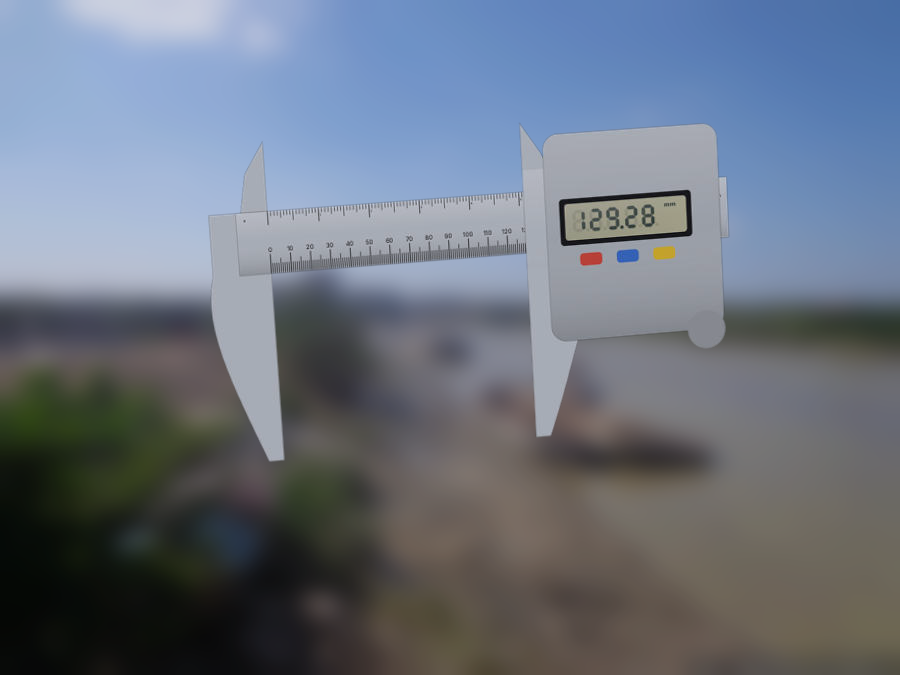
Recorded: 129.28 mm
